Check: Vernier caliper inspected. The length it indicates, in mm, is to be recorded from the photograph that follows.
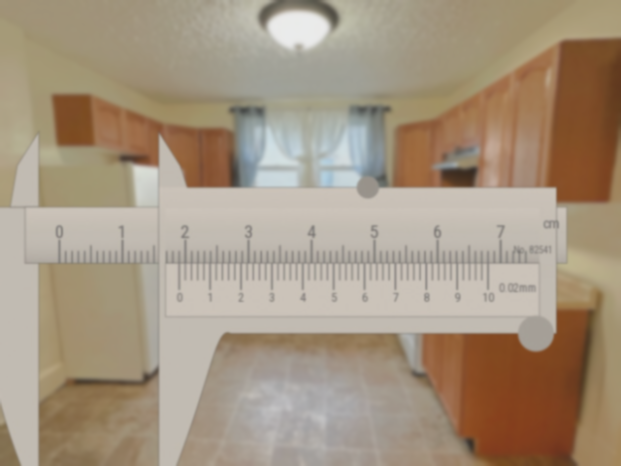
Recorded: 19.0 mm
